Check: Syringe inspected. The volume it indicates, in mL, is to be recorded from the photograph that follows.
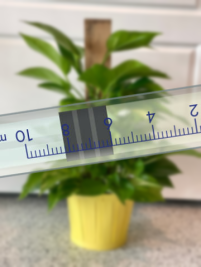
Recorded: 6 mL
